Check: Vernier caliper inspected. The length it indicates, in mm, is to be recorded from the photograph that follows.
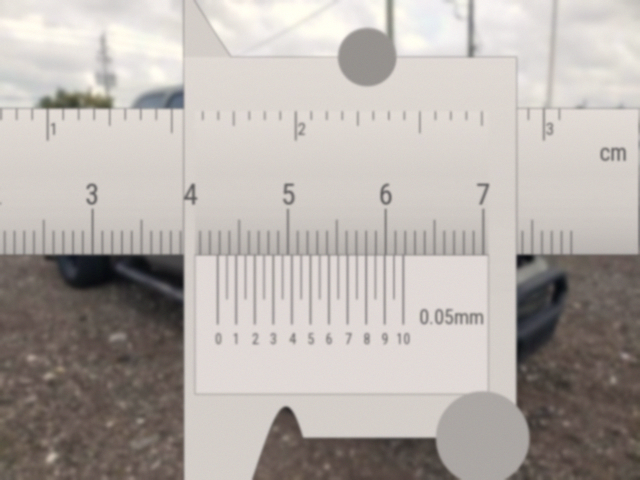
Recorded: 42.8 mm
